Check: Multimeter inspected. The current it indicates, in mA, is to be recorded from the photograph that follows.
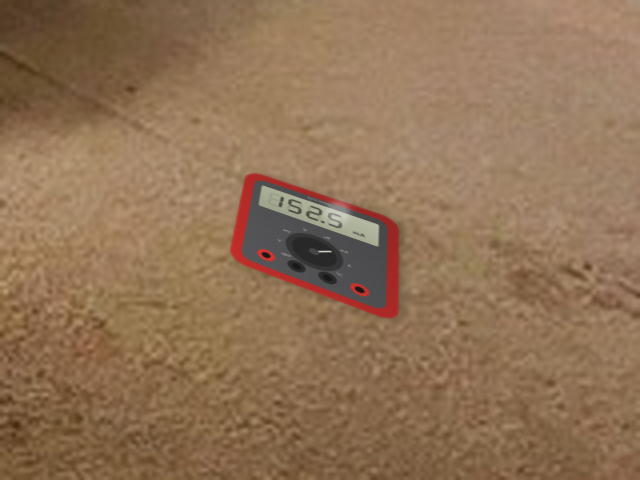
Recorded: 152.5 mA
